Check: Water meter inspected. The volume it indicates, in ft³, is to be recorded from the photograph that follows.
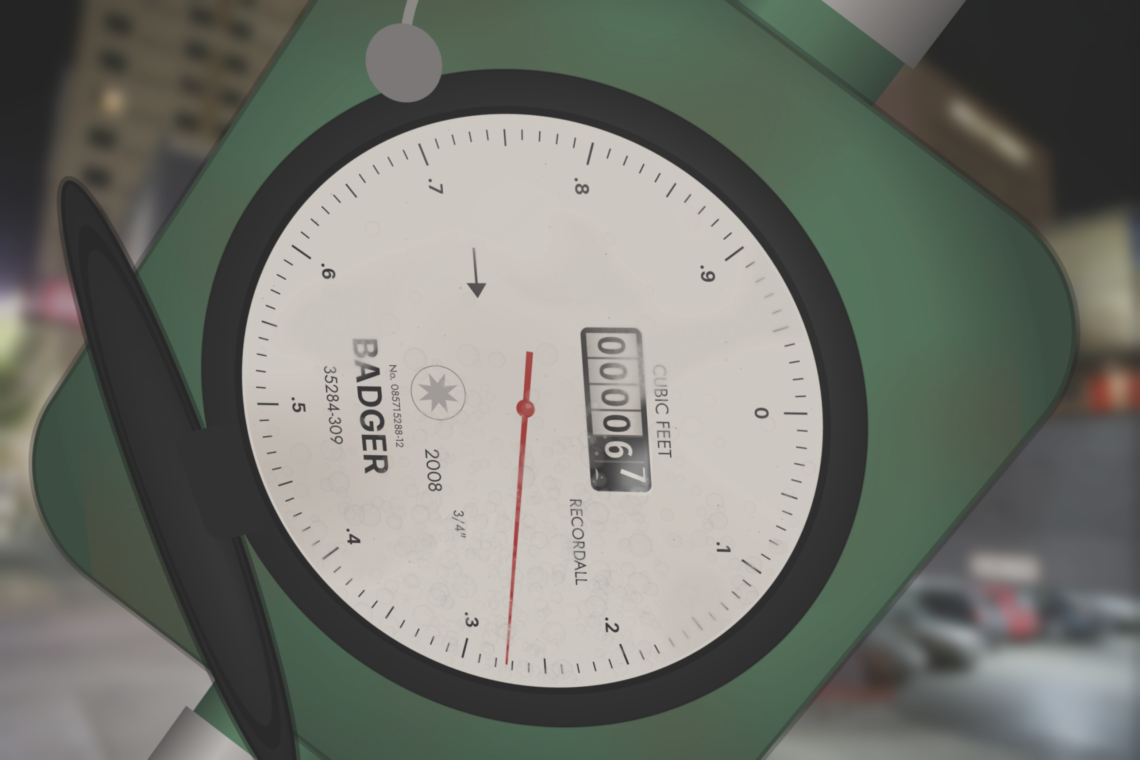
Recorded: 67.27 ft³
